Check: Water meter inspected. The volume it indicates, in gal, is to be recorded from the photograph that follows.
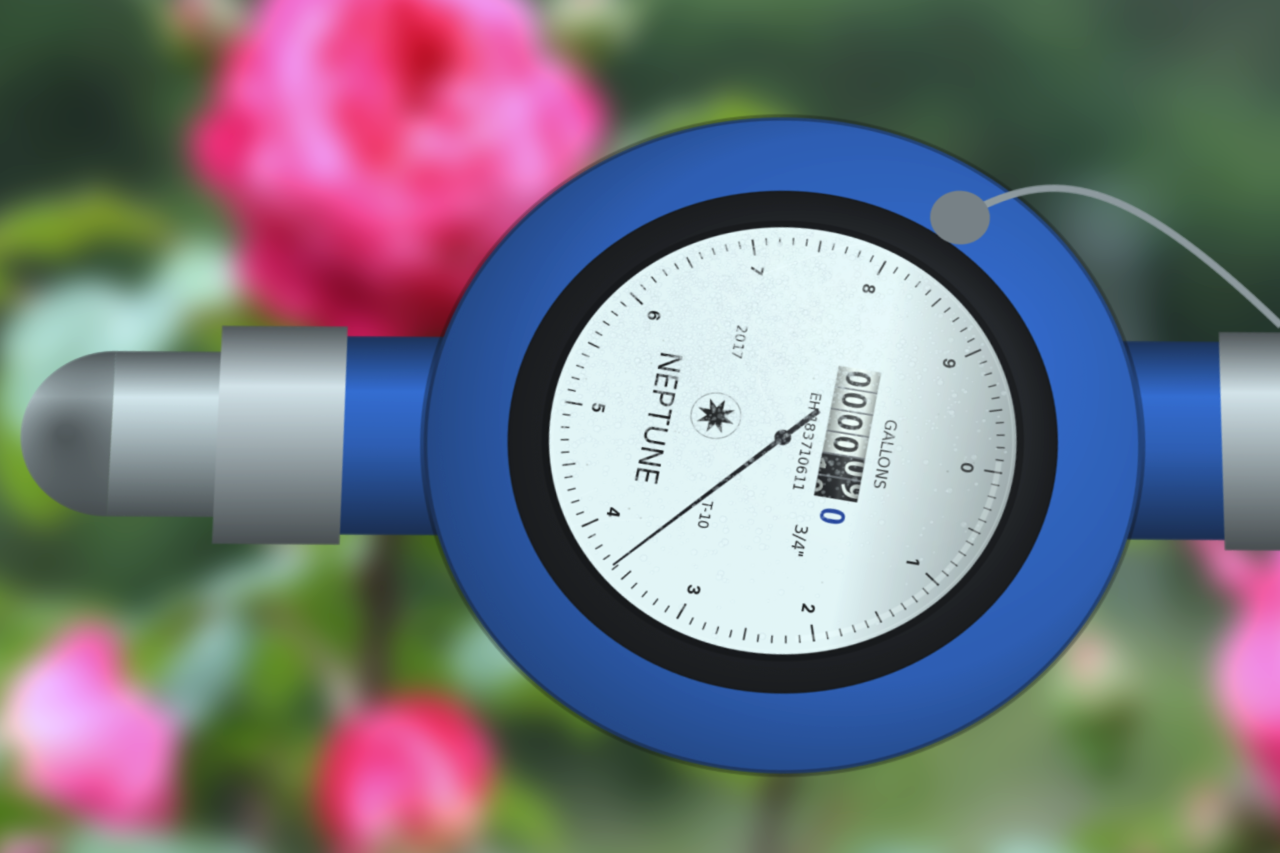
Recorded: 93.6 gal
